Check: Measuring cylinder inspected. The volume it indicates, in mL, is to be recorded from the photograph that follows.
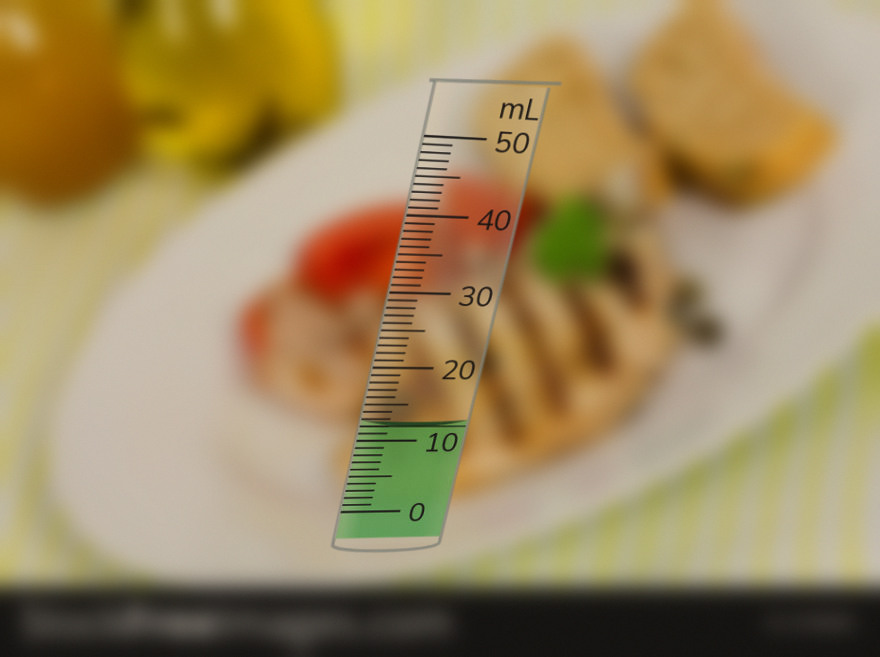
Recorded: 12 mL
